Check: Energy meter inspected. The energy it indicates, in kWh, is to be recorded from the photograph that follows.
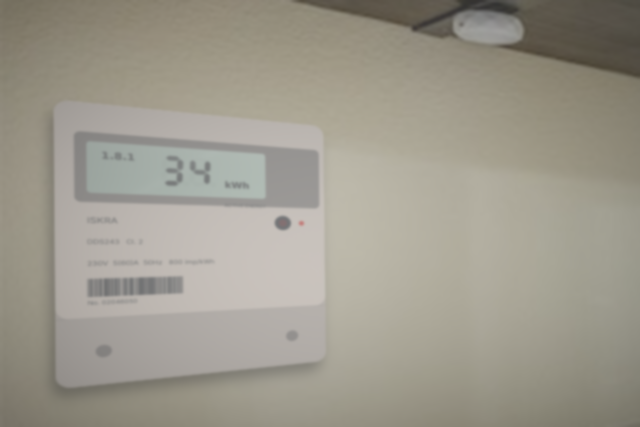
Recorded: 34 kWh
